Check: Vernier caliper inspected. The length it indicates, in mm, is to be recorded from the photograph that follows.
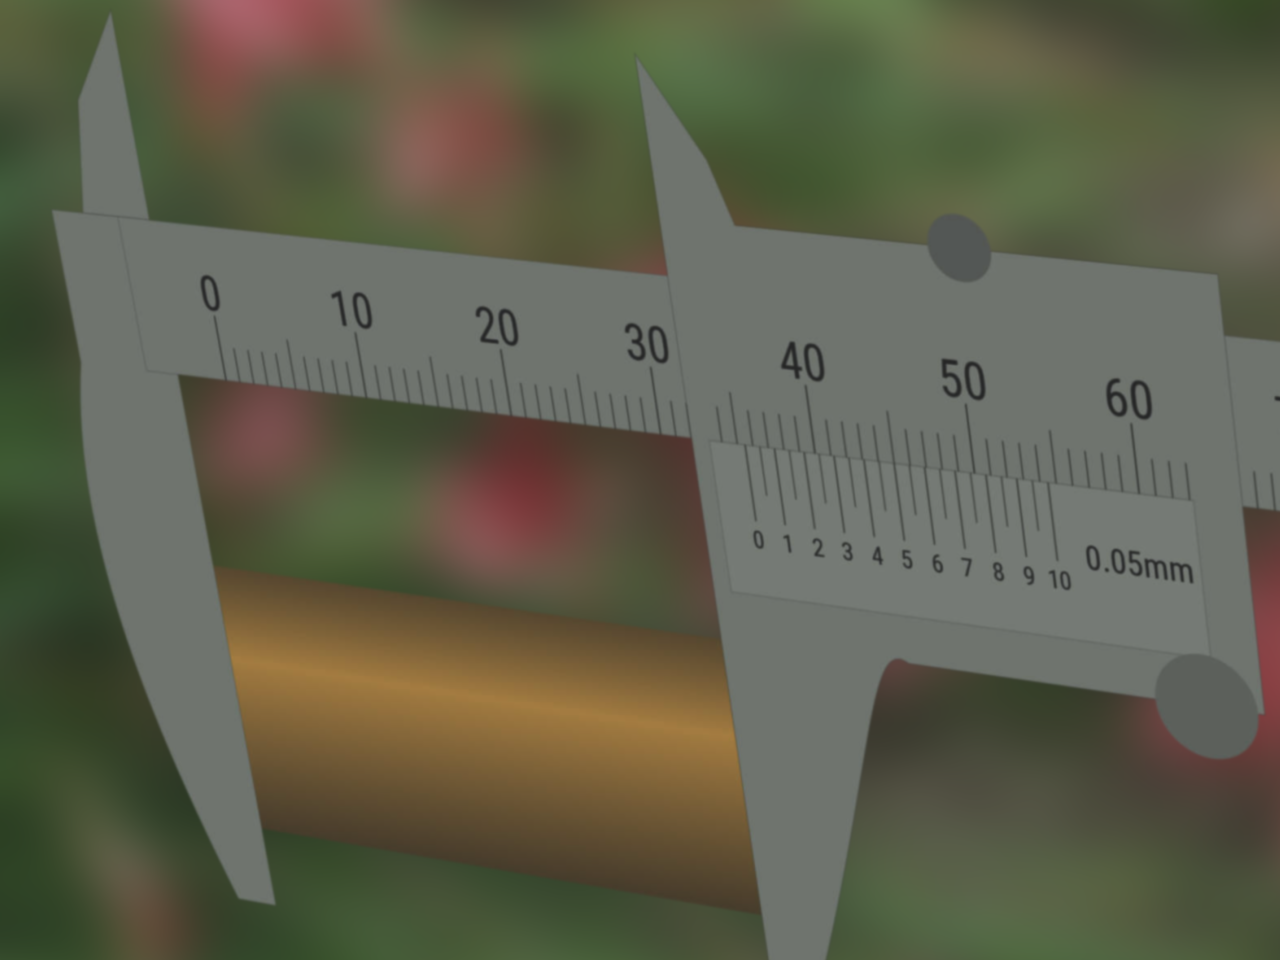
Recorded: 35.5 mm
